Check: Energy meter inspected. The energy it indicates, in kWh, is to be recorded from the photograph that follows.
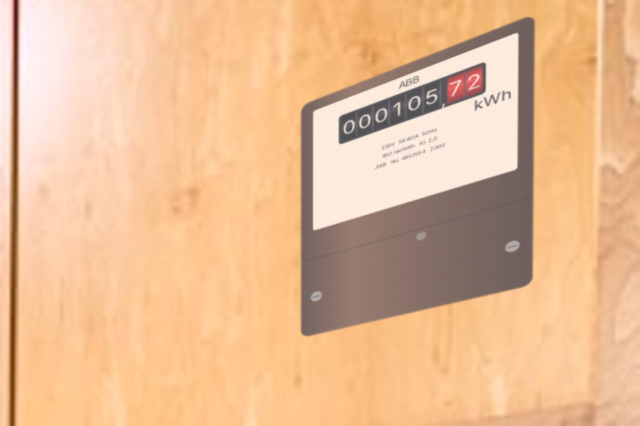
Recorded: 105.72 kWh
